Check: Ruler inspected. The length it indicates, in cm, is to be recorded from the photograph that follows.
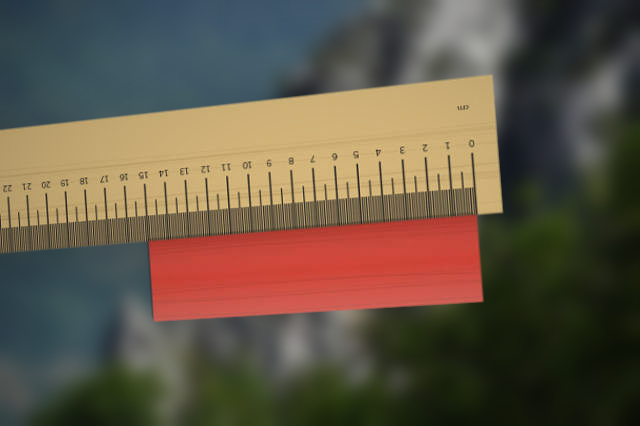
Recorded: 15 cm
